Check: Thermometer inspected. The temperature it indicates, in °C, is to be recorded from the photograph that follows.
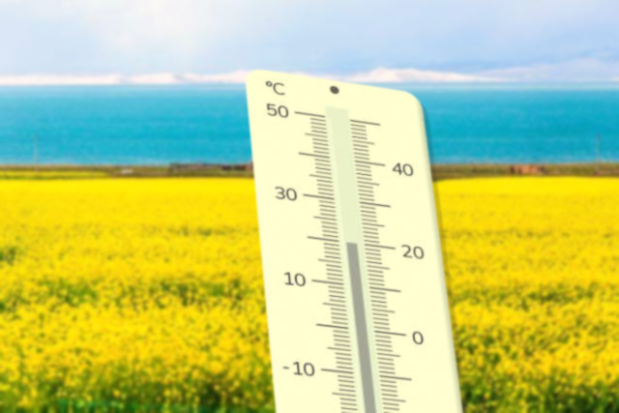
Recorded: 20 °C
